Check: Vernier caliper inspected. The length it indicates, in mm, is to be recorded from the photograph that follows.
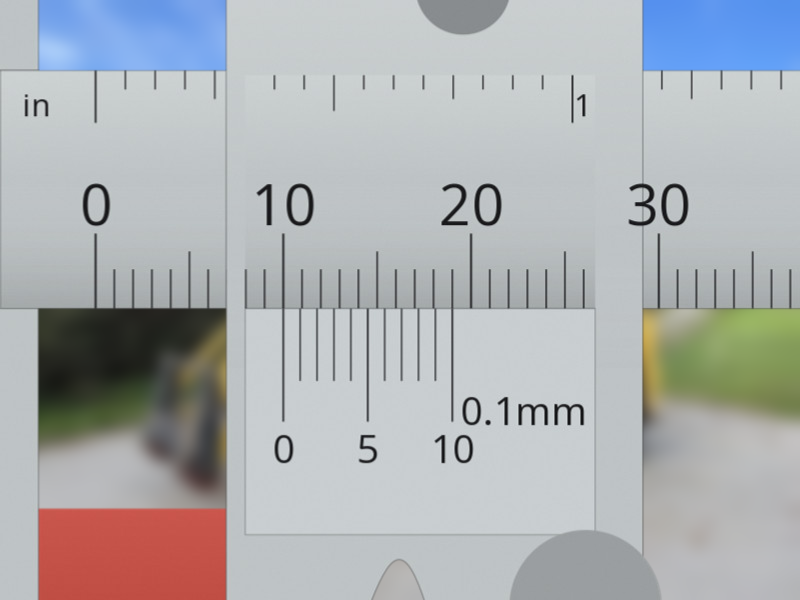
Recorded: 10.0 mm
